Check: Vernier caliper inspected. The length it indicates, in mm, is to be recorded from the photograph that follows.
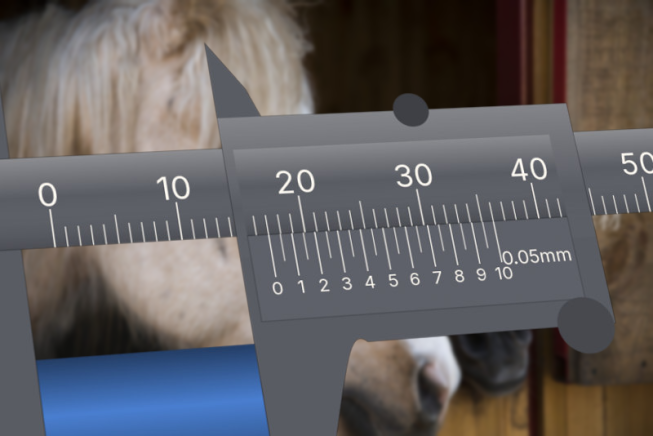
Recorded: 17.0 mm
